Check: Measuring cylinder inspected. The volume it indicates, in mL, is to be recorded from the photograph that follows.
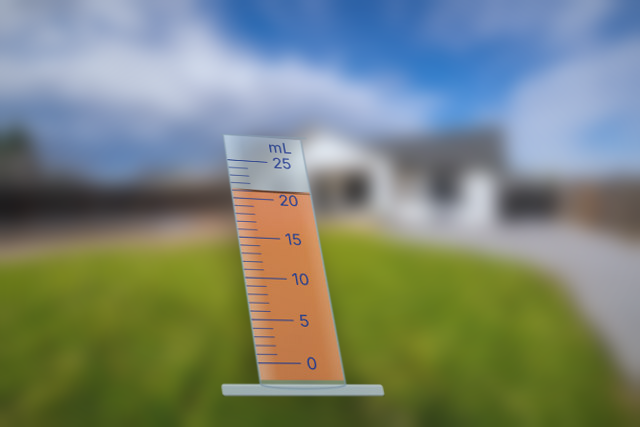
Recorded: 21 mL
